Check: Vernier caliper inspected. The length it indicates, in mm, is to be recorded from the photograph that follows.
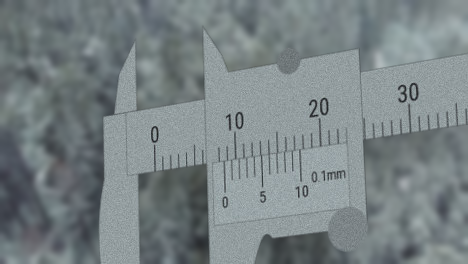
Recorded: 8.6 mm
